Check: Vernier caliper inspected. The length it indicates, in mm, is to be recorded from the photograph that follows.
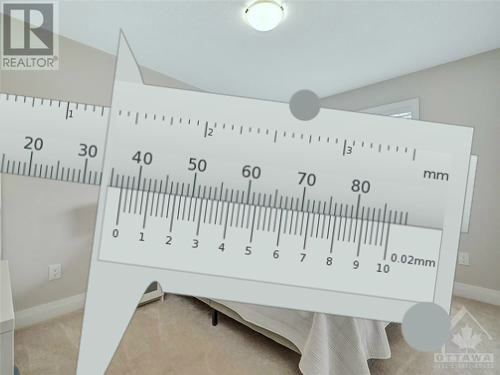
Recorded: 37.0 mm
